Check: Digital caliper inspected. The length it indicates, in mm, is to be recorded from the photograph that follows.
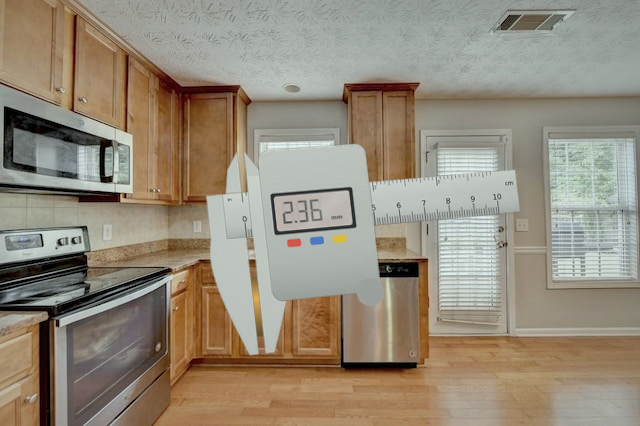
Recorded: 2.36 mm
